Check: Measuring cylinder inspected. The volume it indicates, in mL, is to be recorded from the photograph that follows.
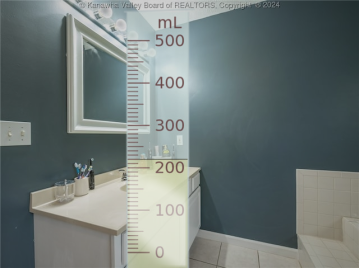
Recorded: 220 mL
